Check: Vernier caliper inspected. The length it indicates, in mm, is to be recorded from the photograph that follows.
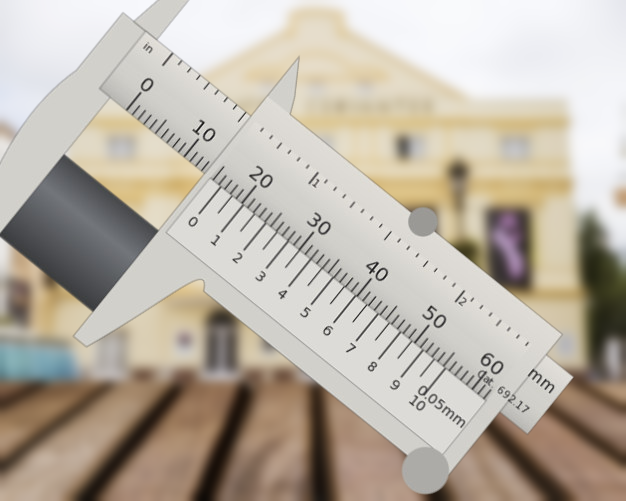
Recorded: 16.4 mm
